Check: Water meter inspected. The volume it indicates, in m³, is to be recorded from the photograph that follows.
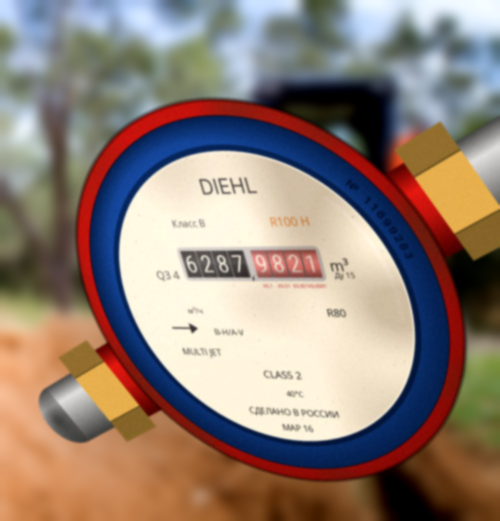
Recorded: 6287.9821 m³
